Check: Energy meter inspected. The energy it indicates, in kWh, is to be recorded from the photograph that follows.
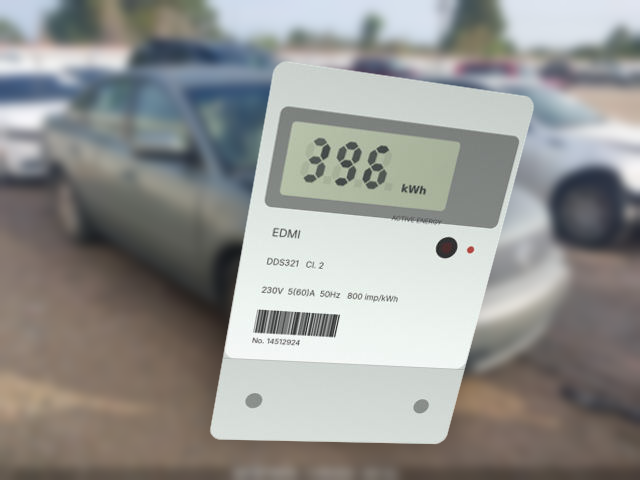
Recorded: 396 kWh
